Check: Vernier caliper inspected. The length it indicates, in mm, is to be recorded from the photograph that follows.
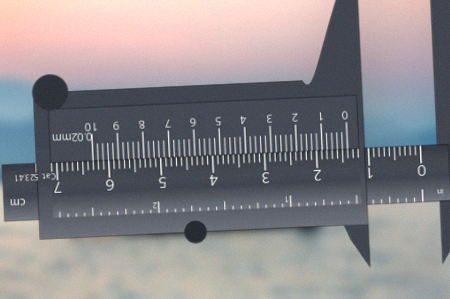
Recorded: 14.0 mm
